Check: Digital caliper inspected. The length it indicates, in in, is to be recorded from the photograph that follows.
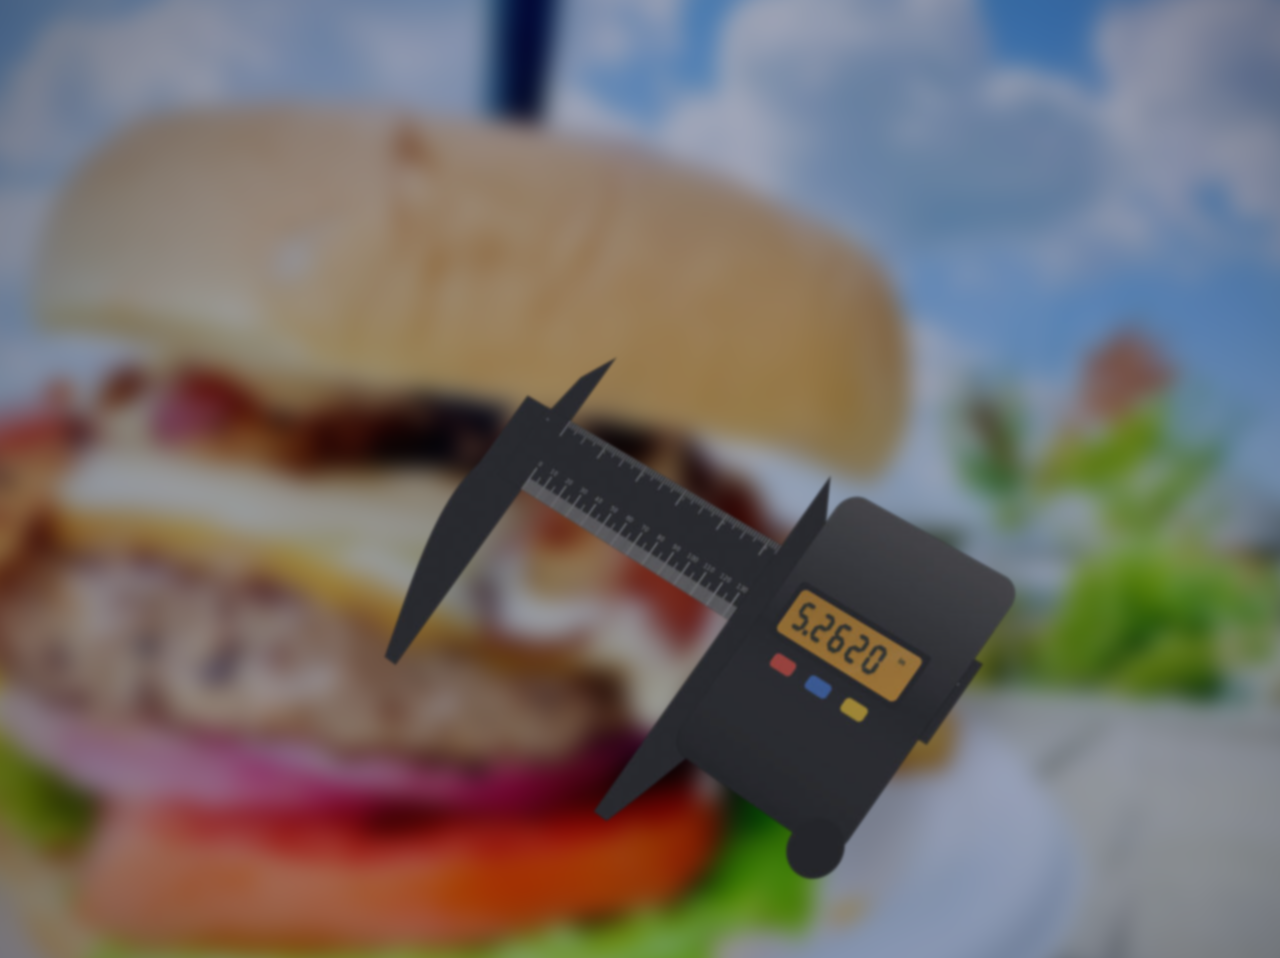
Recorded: 5.2620 in
